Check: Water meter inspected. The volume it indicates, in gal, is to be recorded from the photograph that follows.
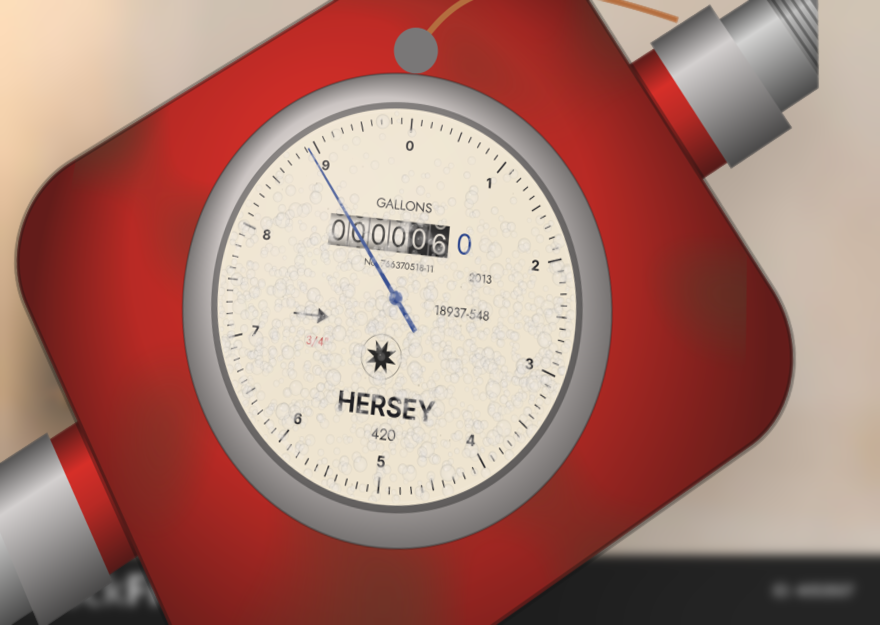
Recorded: 58.9 gal
